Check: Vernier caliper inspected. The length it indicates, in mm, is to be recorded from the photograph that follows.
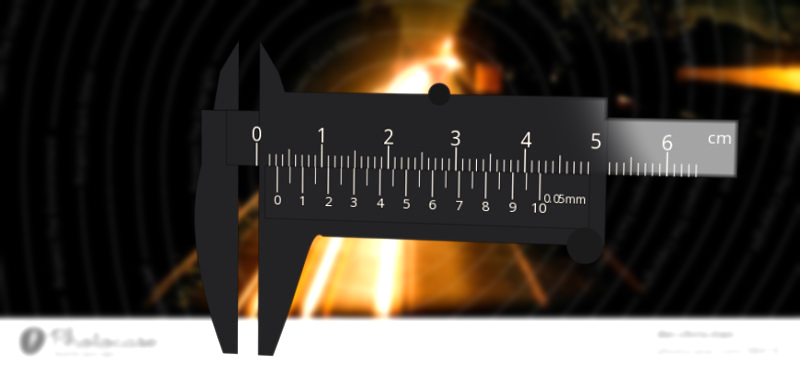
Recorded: 3.2 mm
